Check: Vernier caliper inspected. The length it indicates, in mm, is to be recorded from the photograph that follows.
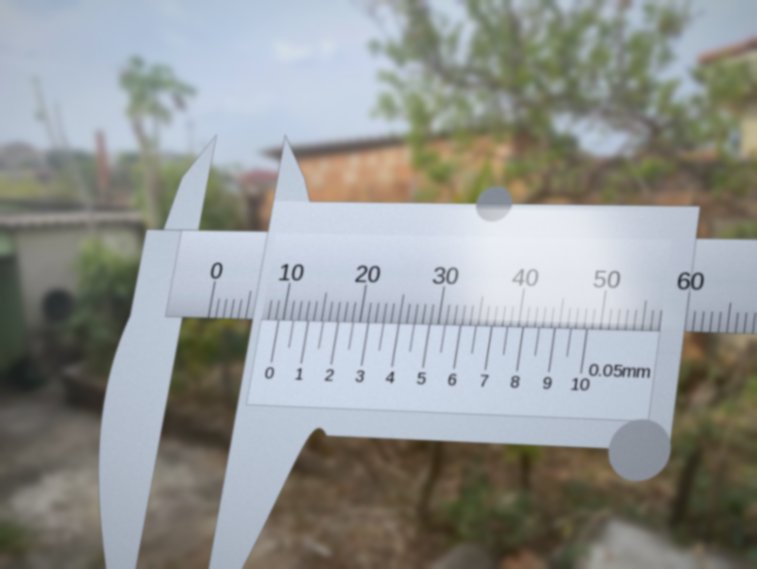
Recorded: 9.4 mm
